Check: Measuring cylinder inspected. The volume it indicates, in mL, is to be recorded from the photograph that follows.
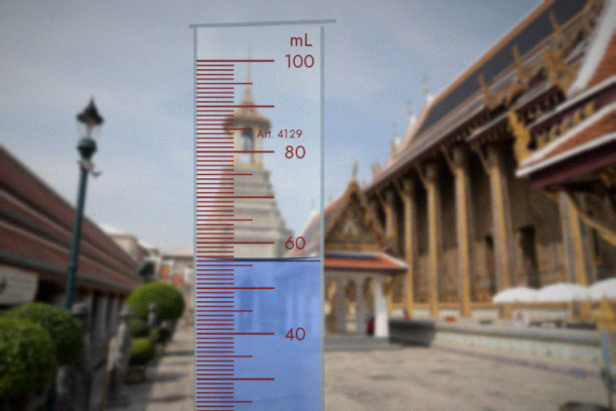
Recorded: 56 mL
